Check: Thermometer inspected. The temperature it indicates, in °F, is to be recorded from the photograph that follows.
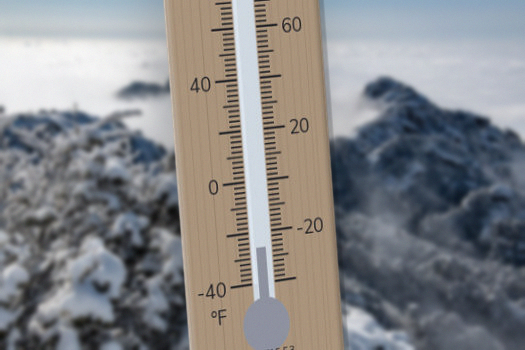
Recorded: -26 °F
